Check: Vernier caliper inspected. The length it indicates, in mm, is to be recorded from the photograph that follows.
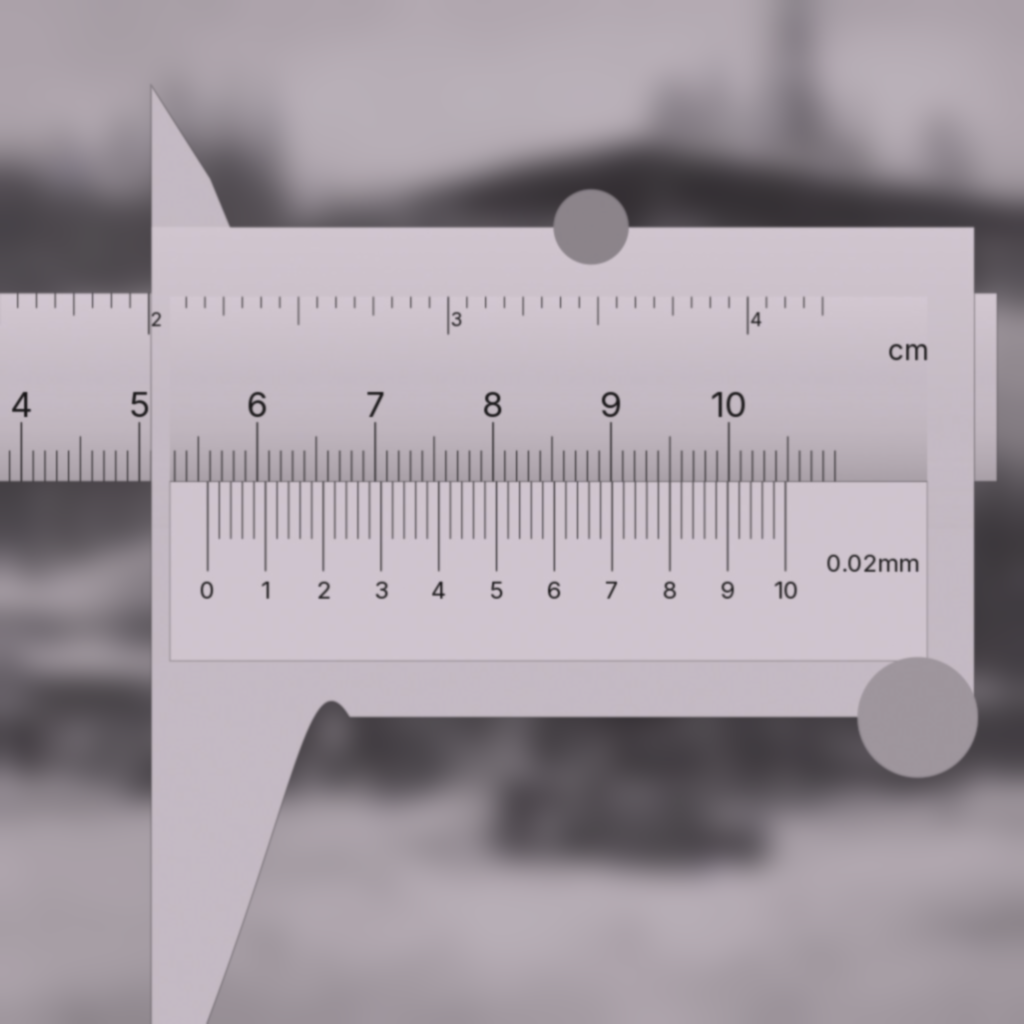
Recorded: 55.8 mm
